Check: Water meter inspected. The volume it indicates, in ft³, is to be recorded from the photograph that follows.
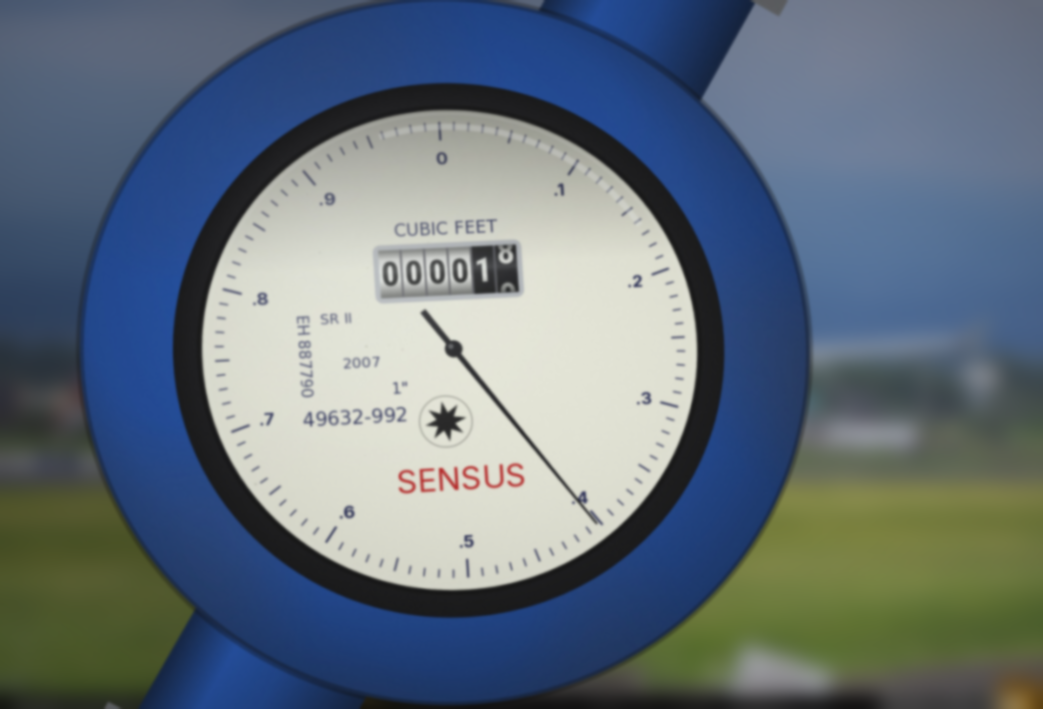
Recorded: 18.40 ft³
